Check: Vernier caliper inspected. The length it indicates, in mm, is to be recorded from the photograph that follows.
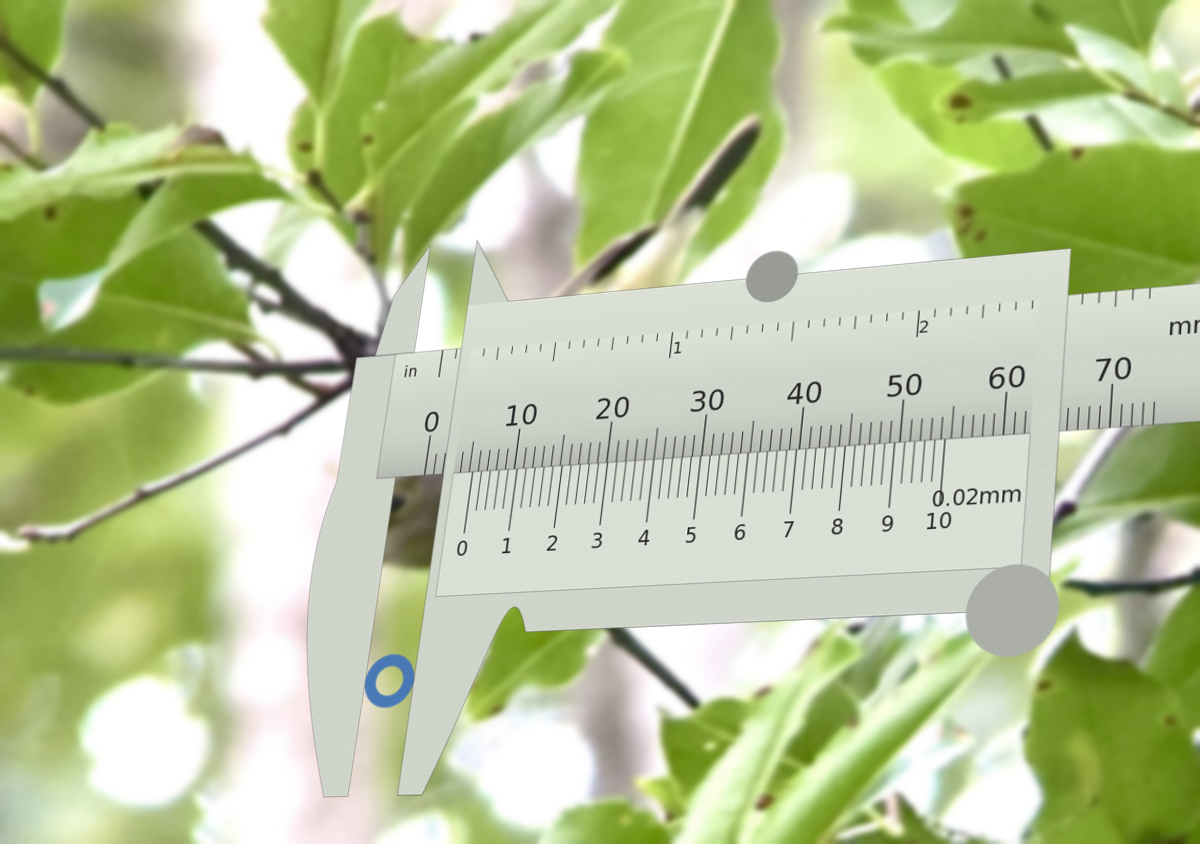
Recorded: 5.4 mm
